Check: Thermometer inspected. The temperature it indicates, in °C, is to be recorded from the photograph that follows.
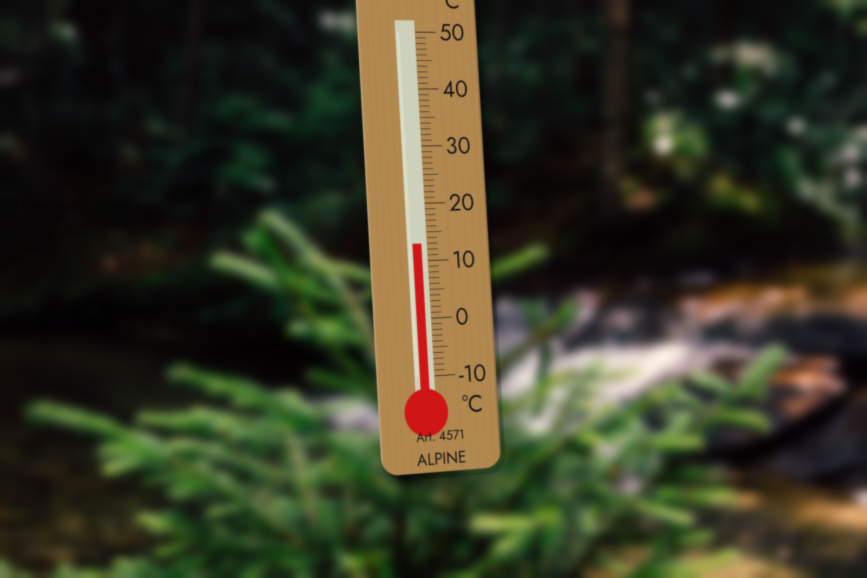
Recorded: 13 °C
